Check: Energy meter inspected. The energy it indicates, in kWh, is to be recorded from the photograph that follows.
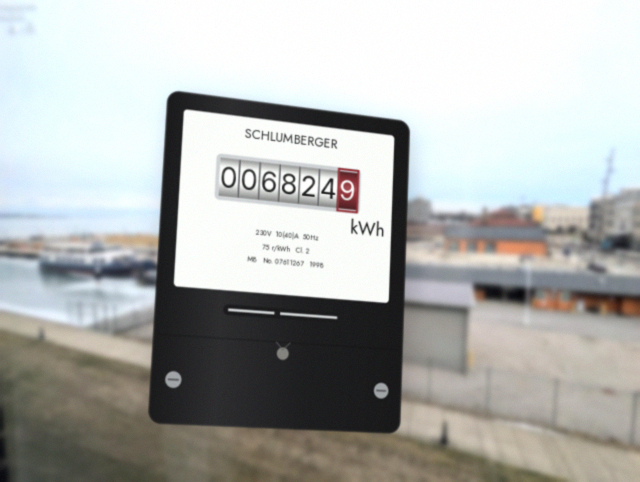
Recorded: 6824.9 kWh
